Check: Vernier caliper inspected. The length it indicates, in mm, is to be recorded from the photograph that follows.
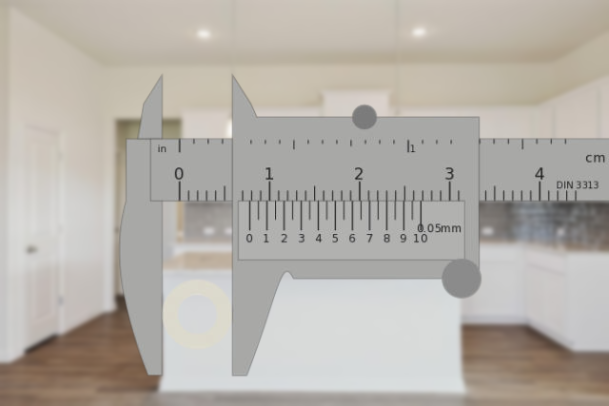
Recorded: 7.8 mm
